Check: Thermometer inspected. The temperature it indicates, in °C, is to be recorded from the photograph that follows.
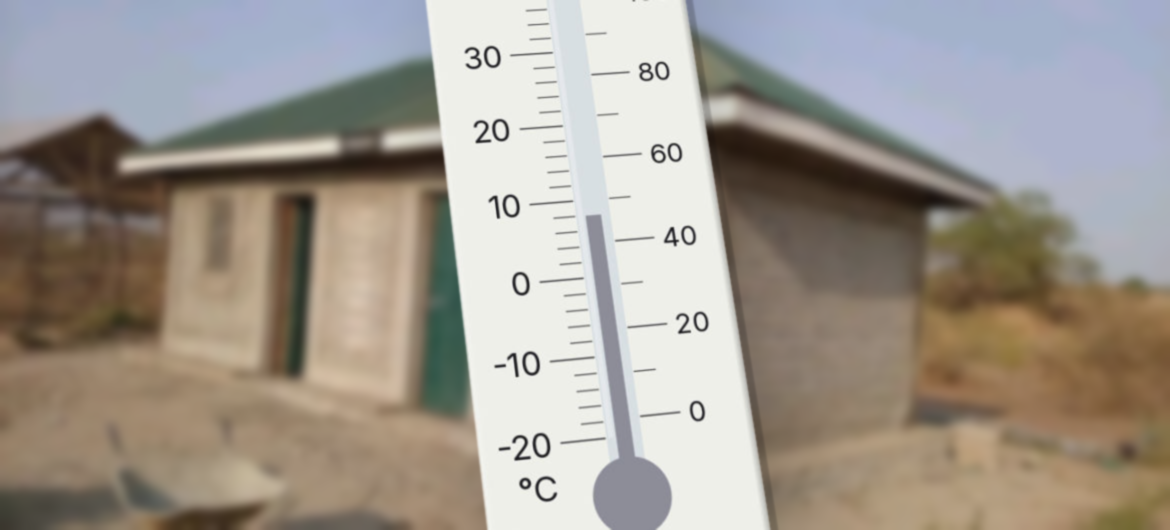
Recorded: 8 °C
